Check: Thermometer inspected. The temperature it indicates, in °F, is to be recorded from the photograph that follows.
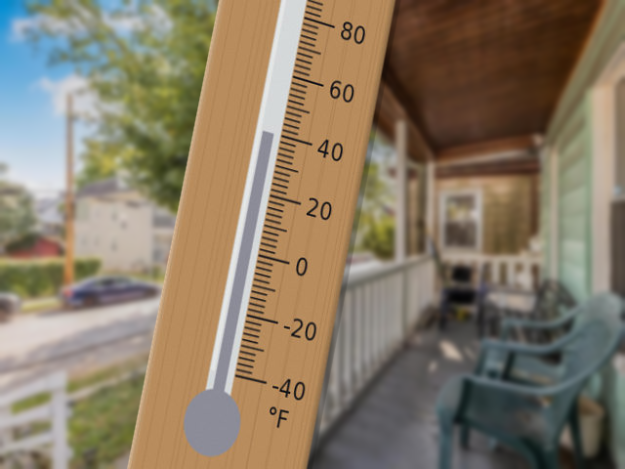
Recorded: 40 °F
